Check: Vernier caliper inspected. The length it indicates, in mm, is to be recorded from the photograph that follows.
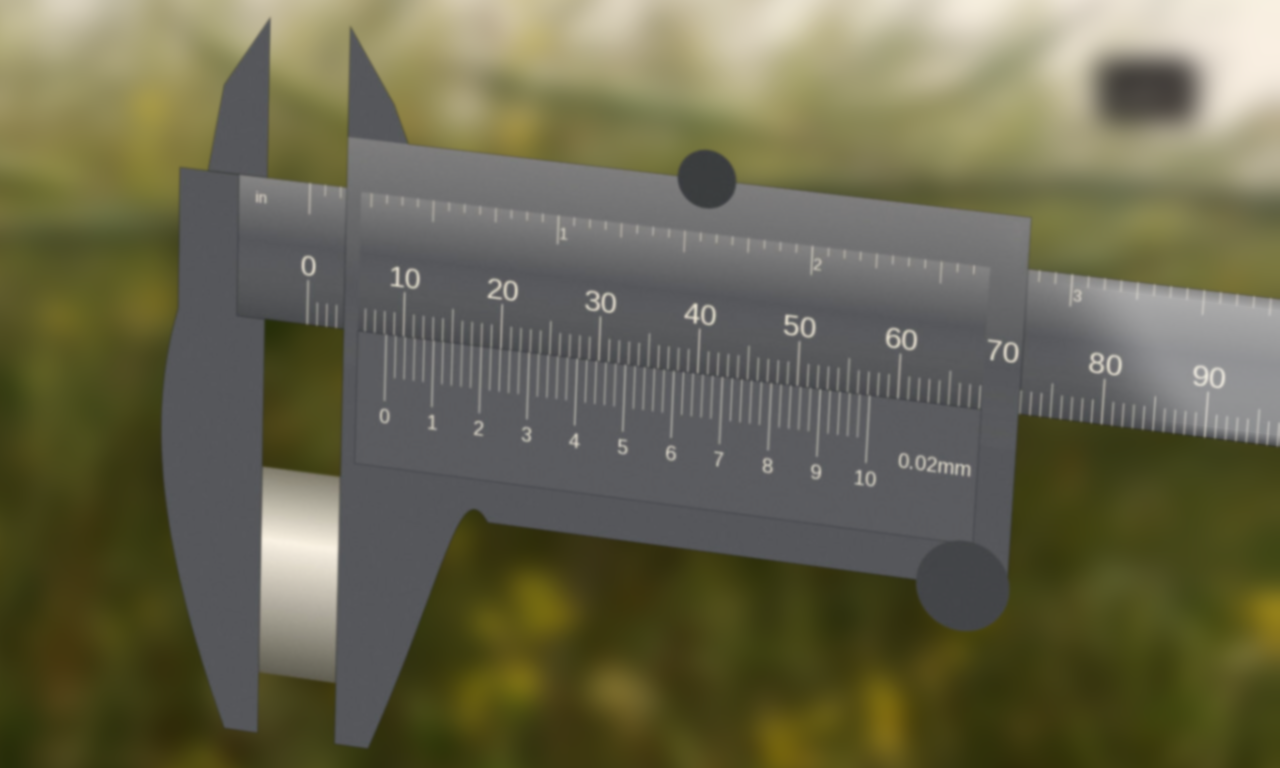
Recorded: 8.2 mm
